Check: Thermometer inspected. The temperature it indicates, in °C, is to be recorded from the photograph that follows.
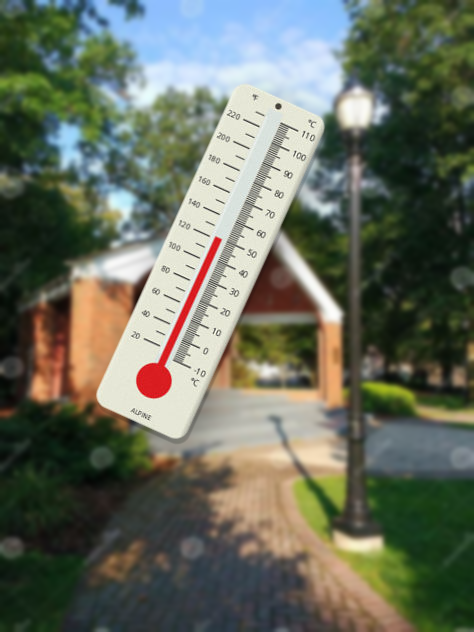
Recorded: 50 °C
